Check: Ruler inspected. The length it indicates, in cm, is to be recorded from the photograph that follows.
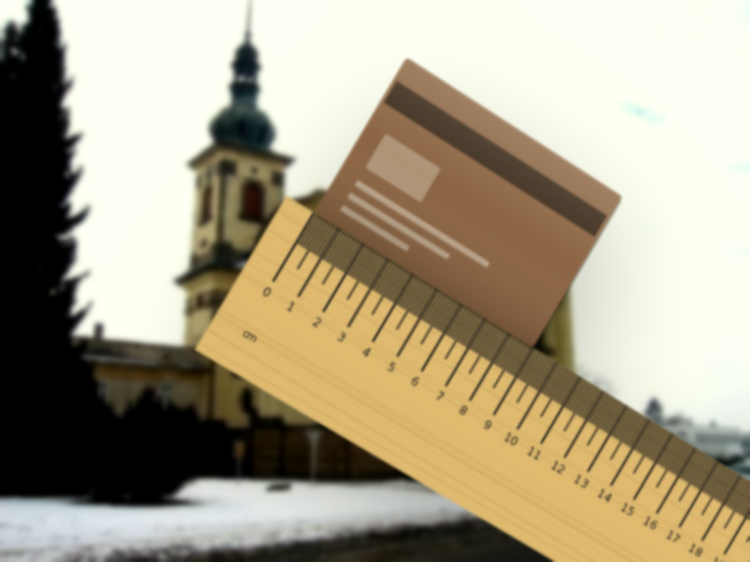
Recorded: 9 cm
